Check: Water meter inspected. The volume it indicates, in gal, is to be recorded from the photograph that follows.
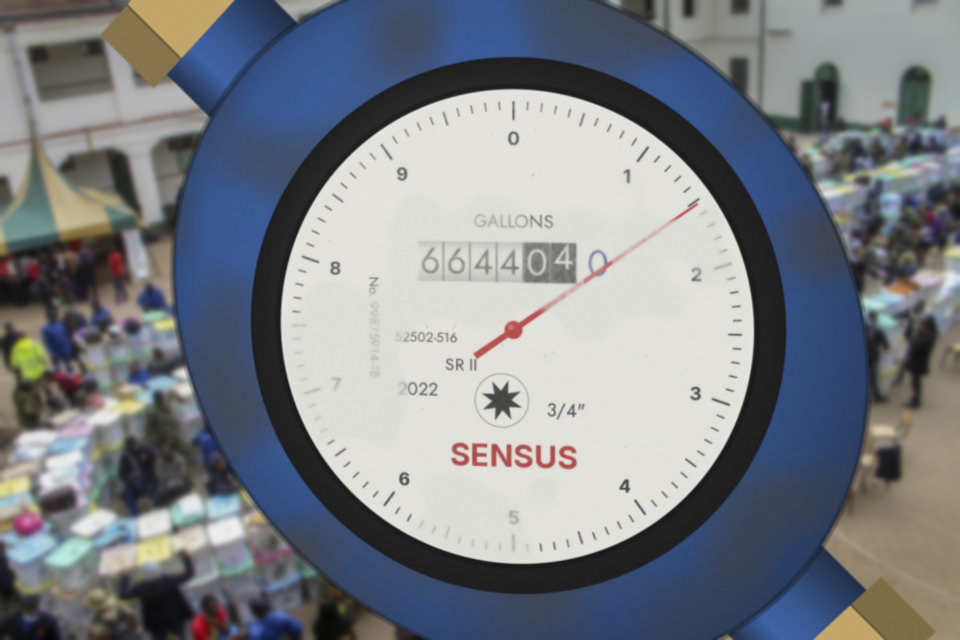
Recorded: 6644041.5 gal
